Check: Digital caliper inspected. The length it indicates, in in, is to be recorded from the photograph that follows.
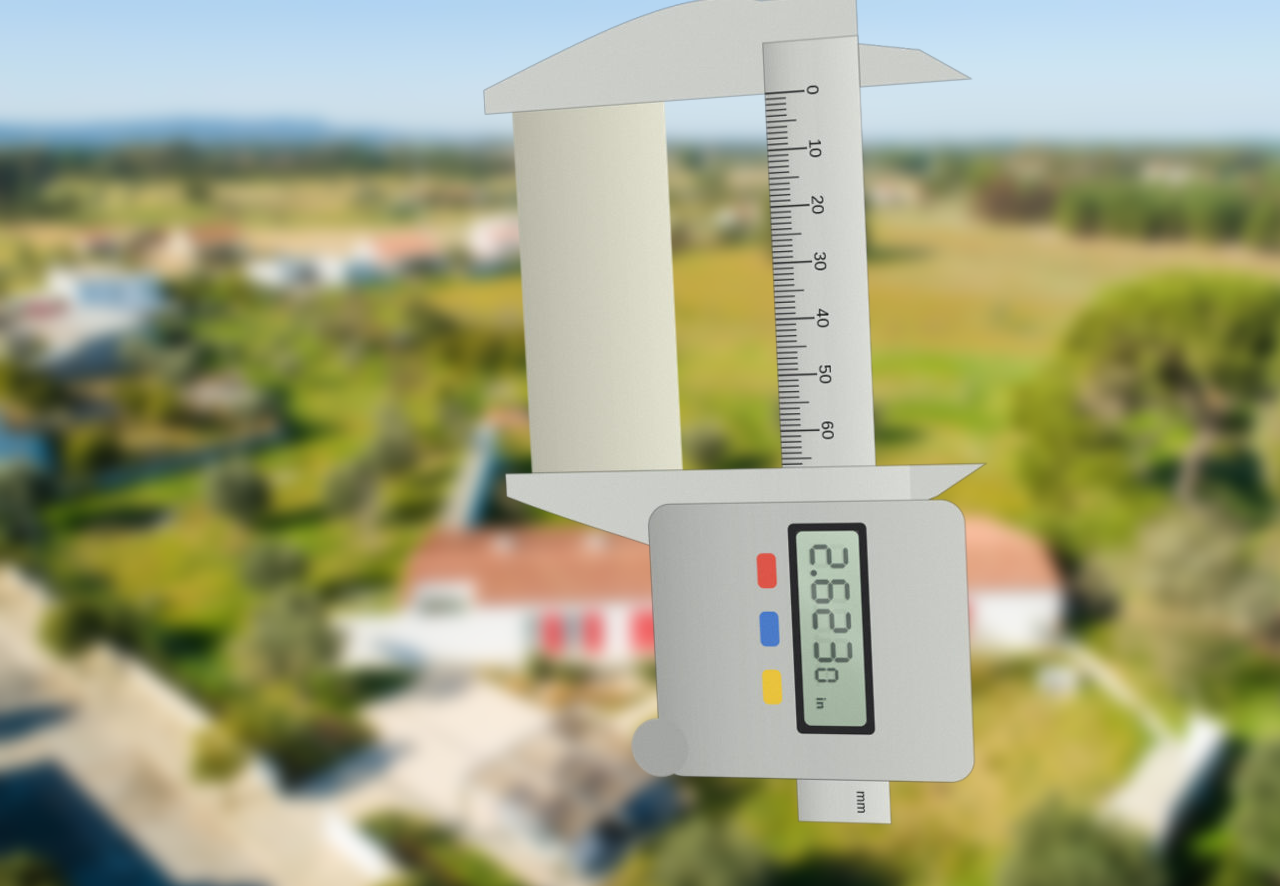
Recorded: 2.6230 in
